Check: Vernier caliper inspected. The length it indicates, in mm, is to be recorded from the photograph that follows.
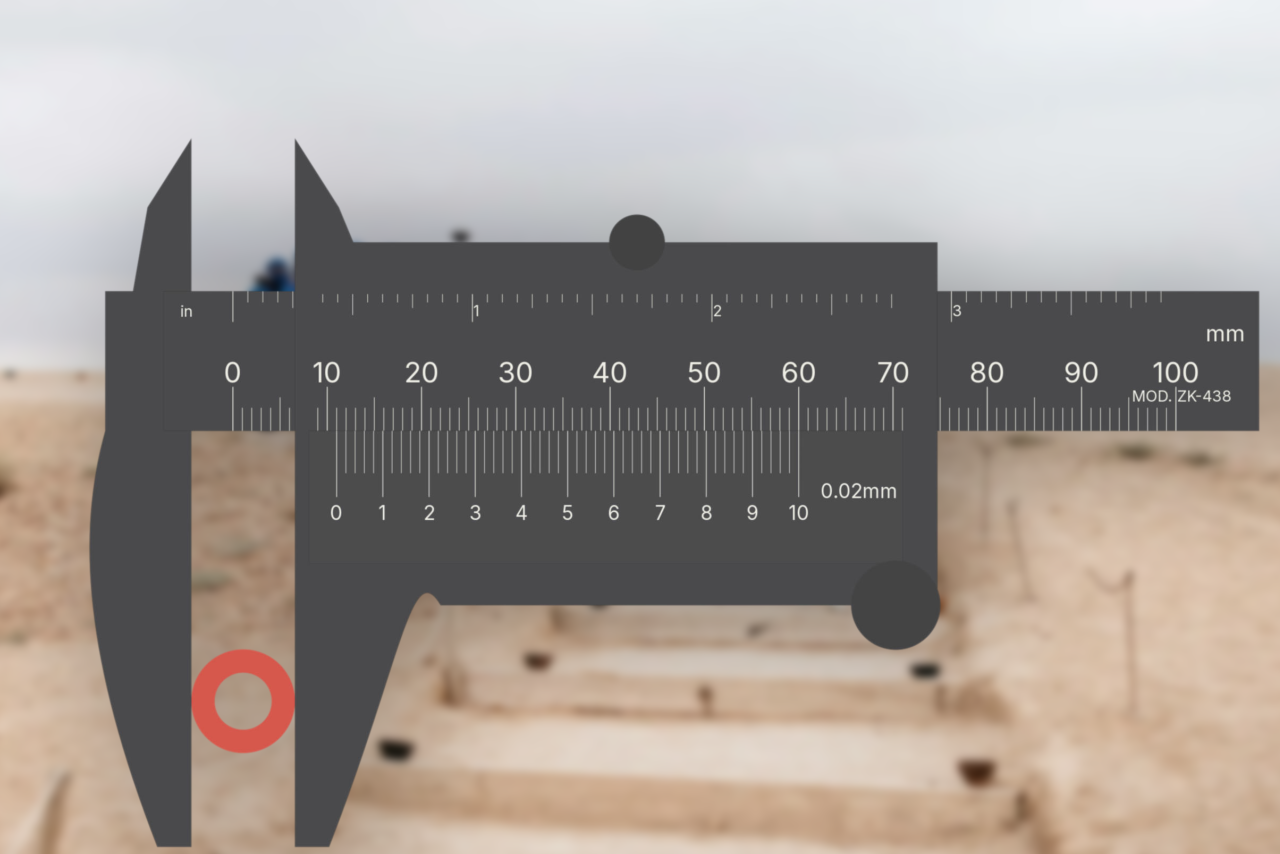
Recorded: 11.0 mm
